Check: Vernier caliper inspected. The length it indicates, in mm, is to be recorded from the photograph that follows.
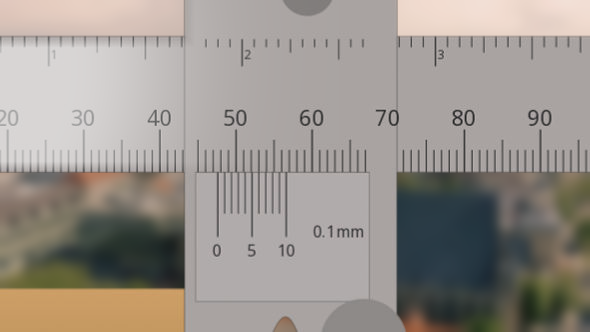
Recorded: 47.6 mm
